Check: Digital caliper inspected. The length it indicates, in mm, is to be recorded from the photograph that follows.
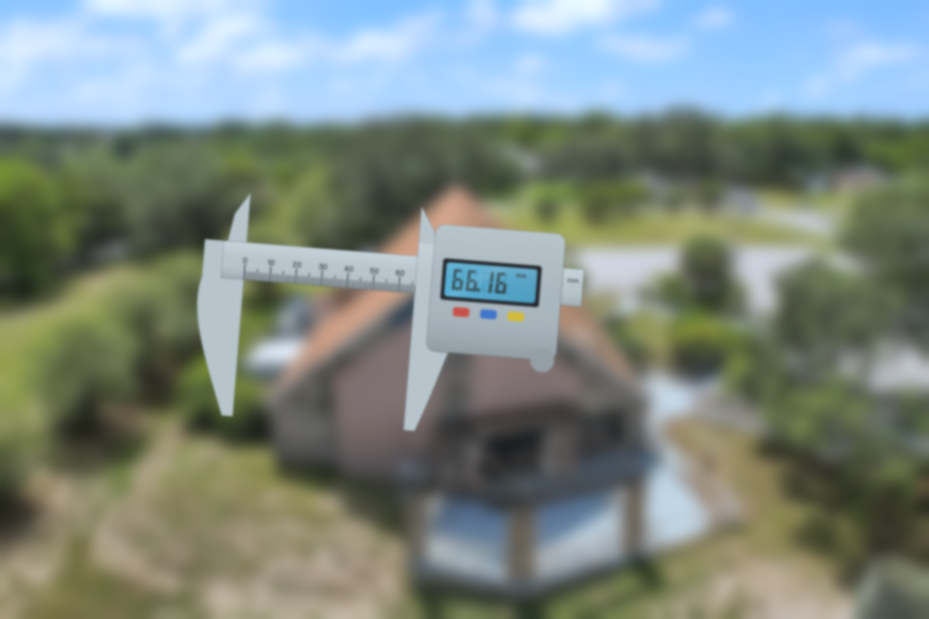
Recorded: 66.16 mm
